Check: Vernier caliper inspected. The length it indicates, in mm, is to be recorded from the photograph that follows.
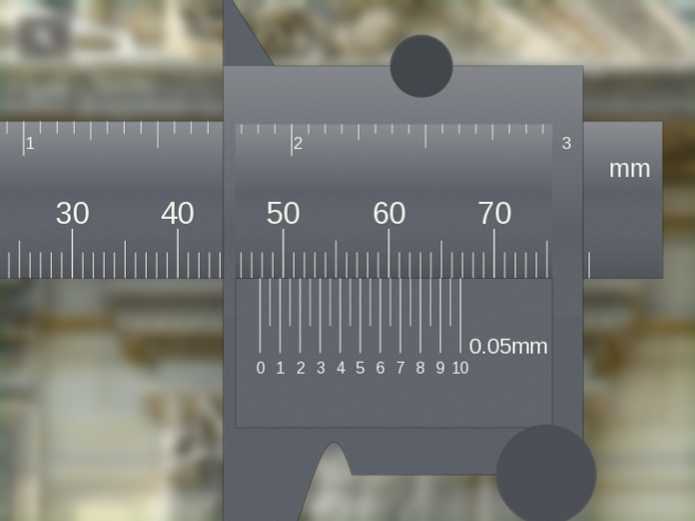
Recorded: 47.8 mm
